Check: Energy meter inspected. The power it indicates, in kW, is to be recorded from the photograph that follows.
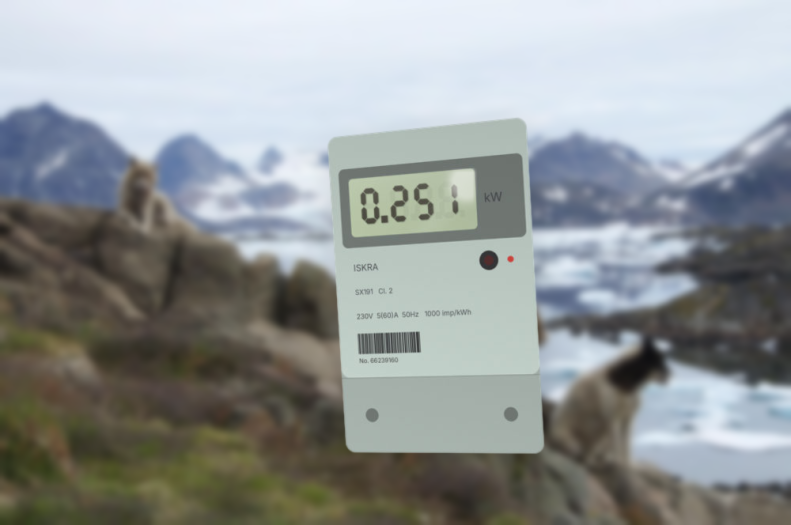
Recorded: 0.251 kW
